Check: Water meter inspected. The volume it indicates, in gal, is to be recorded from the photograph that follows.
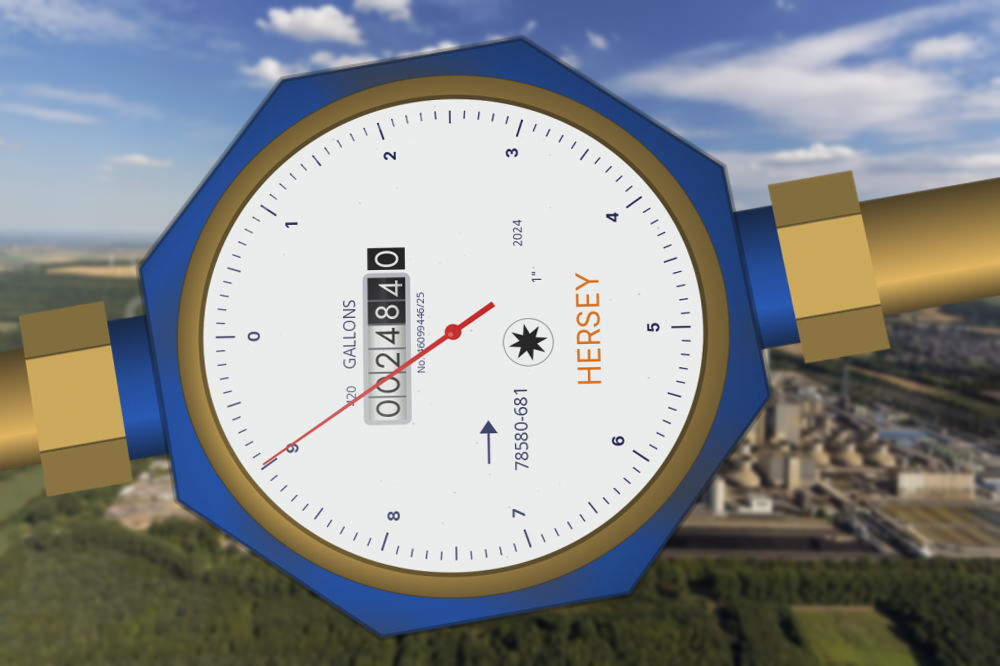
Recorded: 24839.0 gal
